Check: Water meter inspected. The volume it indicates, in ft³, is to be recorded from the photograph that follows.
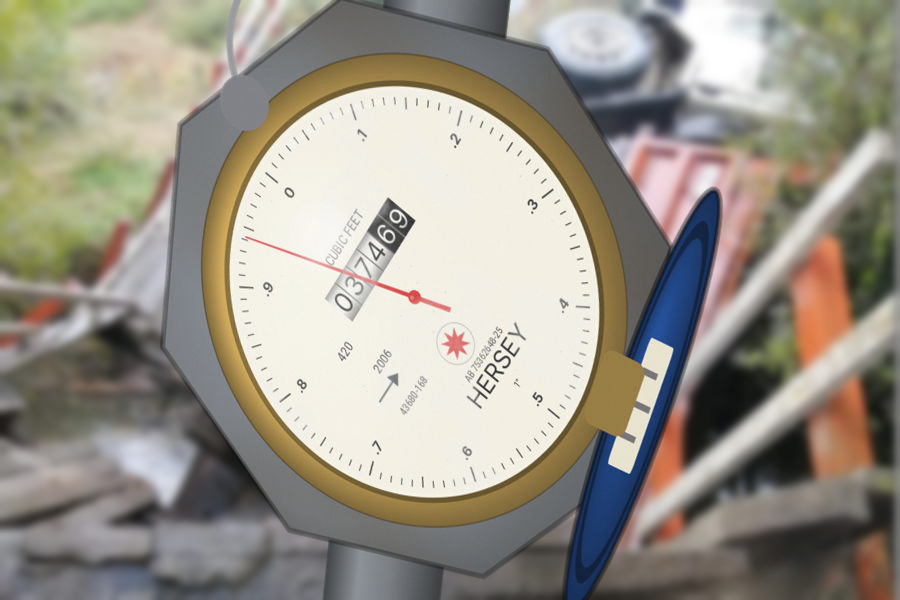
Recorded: 37468.94 ft³
